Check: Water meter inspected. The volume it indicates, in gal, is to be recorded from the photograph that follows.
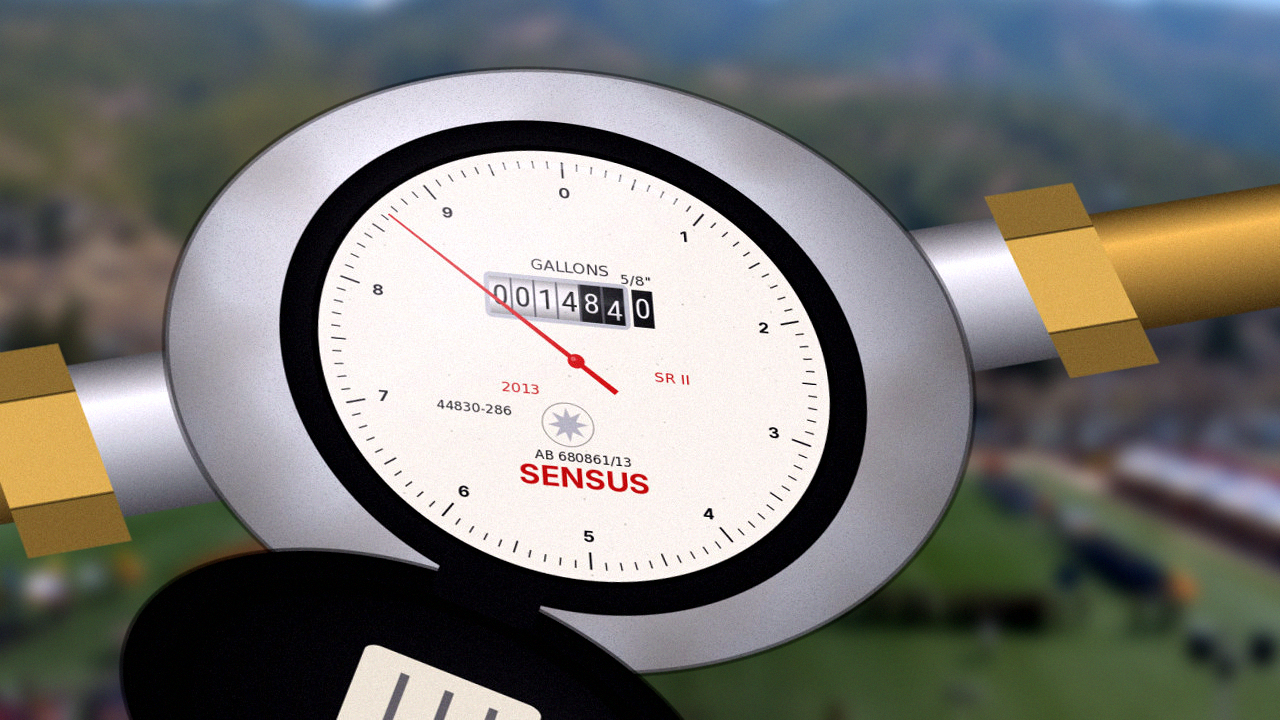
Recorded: 14838.6 gal
